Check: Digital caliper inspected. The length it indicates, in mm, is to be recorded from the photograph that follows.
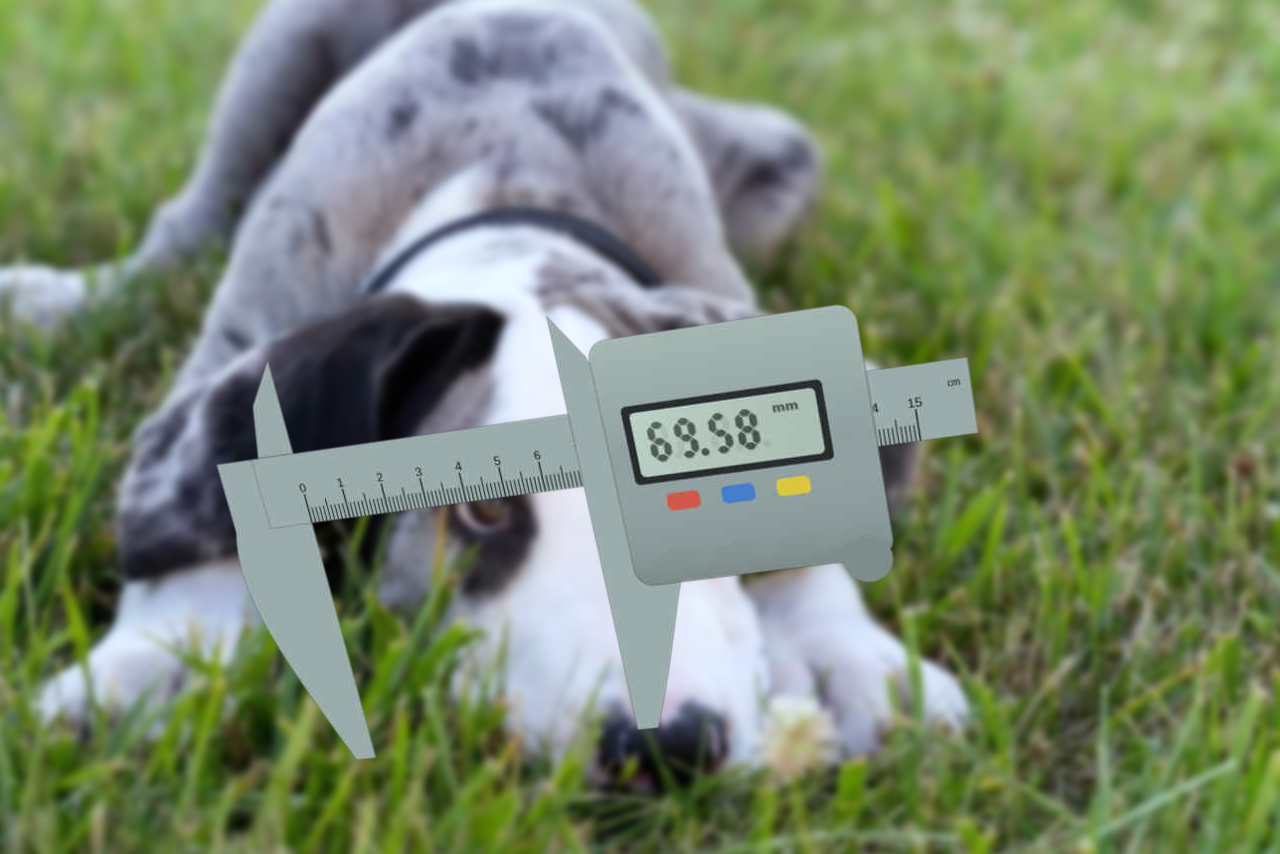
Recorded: 69.58 mm
